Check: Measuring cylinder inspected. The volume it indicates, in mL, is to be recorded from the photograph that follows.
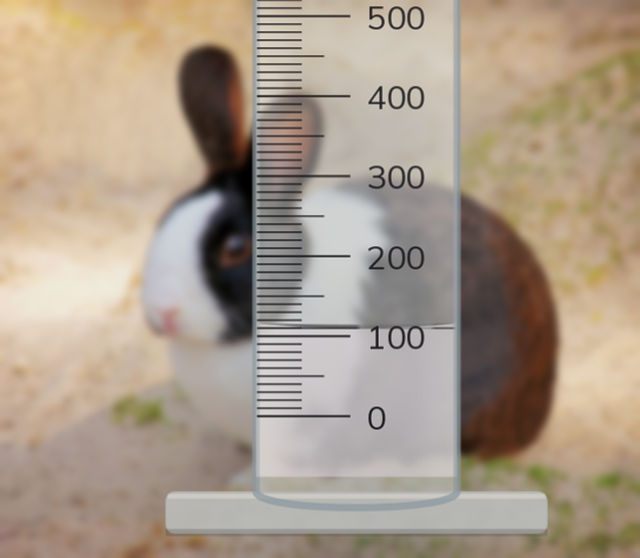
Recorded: 110 mL
